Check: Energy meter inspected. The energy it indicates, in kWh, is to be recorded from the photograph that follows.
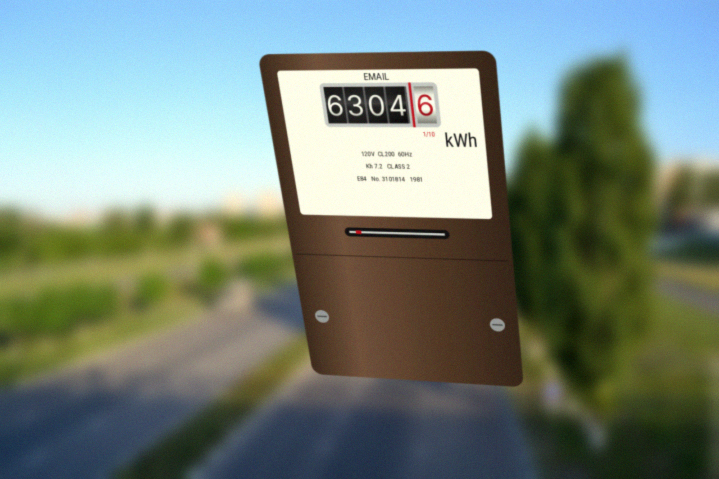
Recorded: 6304.6 kWh
